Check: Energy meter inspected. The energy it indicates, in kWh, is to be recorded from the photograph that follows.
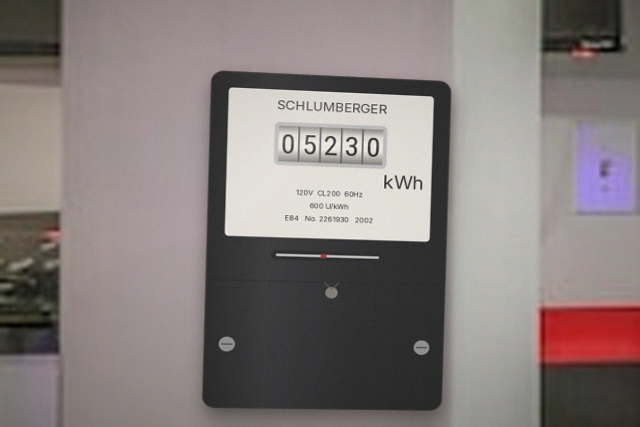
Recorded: 5230 kWh
